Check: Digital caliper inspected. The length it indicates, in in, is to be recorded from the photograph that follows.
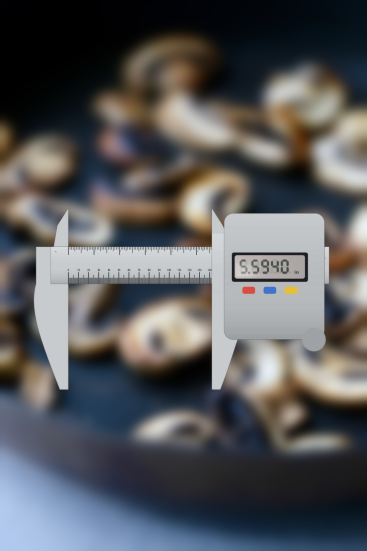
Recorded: 5.5940 in
